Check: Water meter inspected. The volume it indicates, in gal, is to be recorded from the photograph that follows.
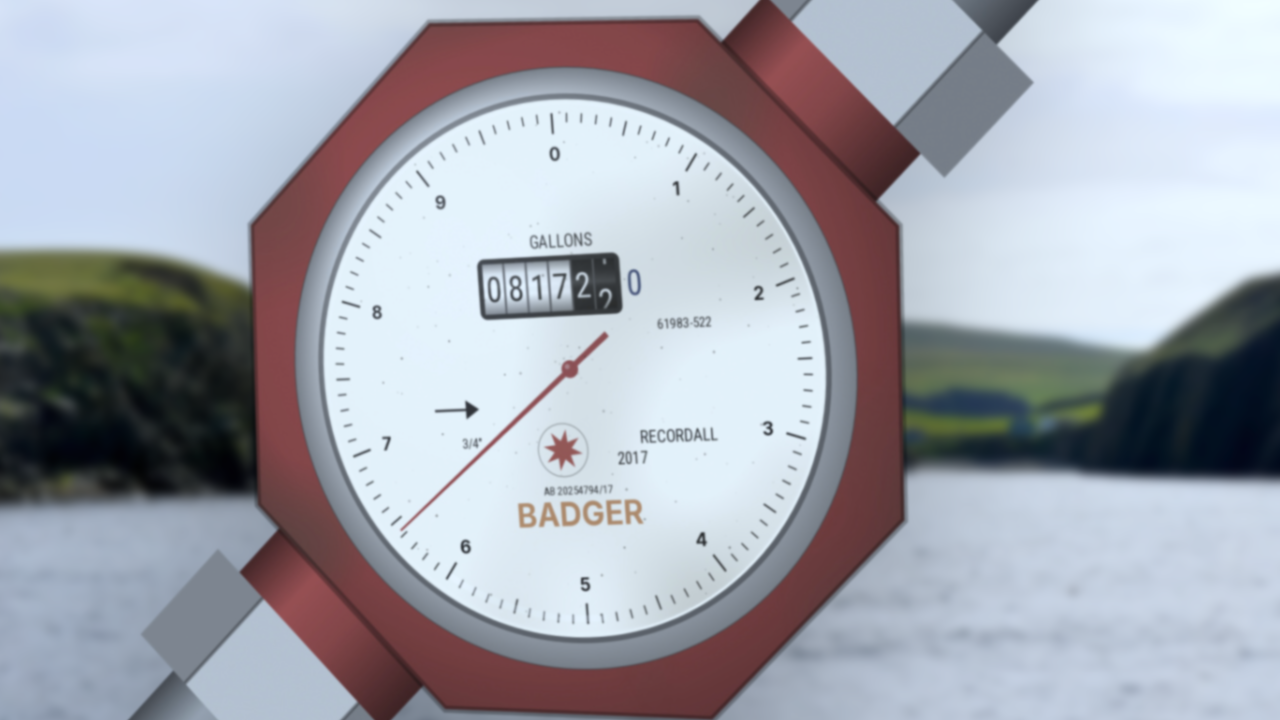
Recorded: 817216.4 gal
